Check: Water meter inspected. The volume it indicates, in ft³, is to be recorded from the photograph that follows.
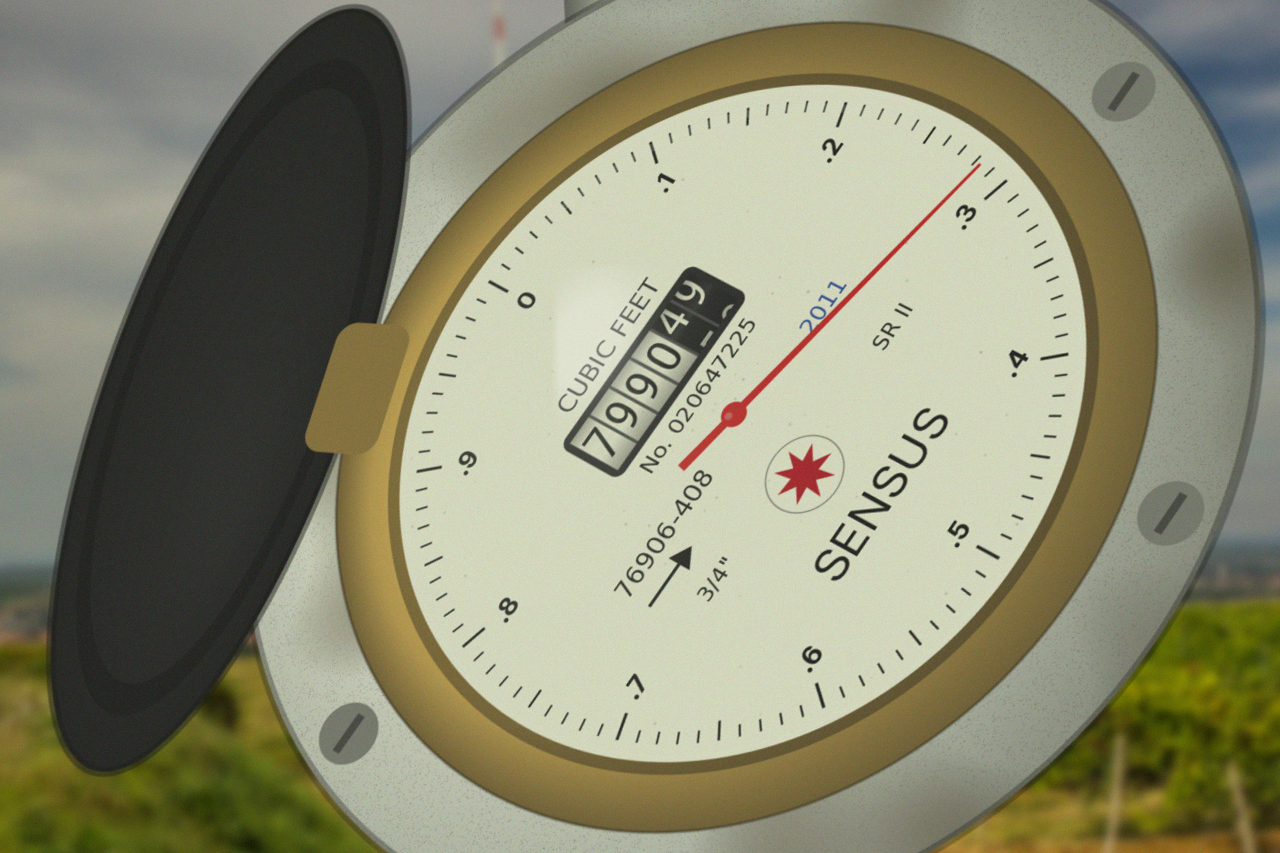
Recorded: 799049.28 ft³
